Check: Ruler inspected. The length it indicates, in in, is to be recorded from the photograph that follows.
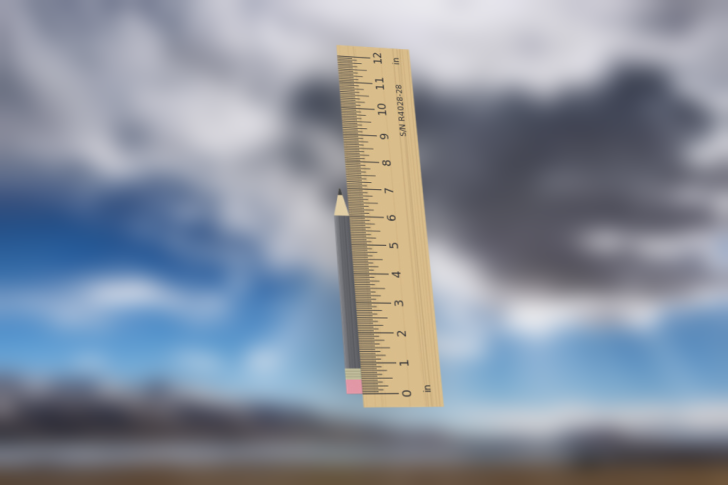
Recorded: 7 in
